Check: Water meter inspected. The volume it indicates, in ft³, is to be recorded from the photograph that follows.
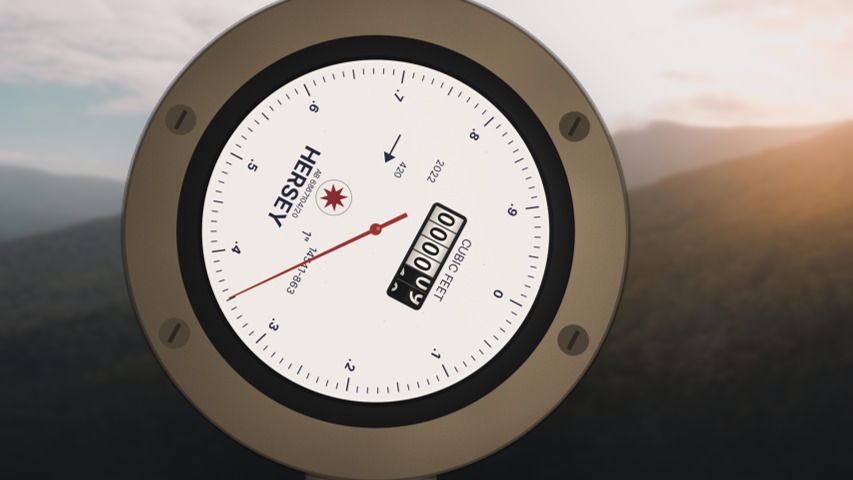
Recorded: 9.35 ft³
